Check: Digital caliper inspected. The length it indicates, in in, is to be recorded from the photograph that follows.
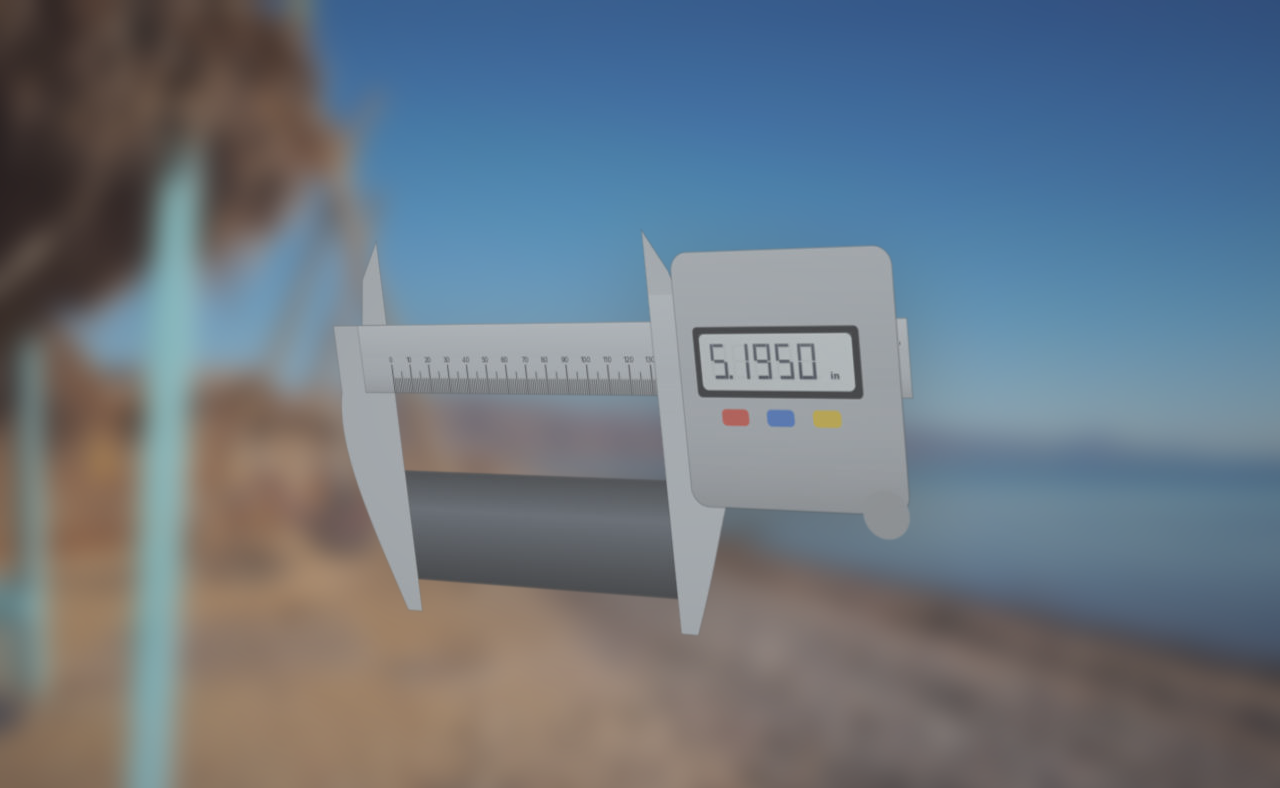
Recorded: 5.1950 in
